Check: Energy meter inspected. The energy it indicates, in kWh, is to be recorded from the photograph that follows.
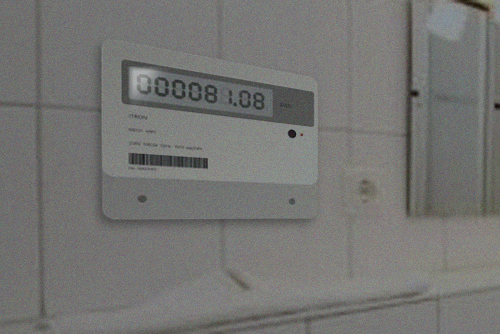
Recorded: 81.08 kWh
